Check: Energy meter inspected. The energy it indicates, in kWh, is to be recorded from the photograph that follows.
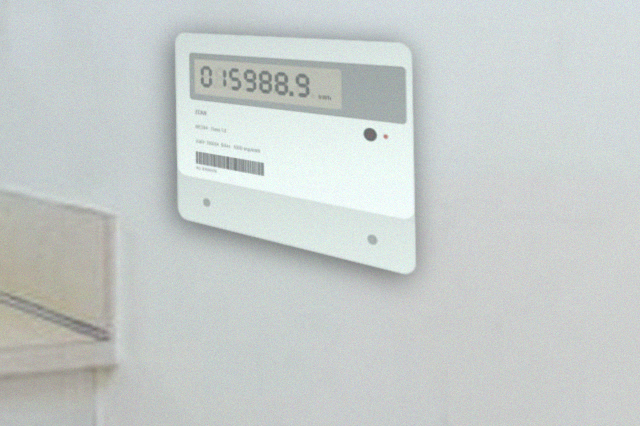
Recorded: 15988.9 kWh
